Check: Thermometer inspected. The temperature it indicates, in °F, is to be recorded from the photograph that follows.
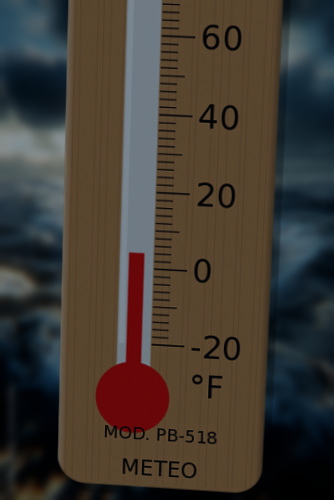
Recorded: 4 °F
